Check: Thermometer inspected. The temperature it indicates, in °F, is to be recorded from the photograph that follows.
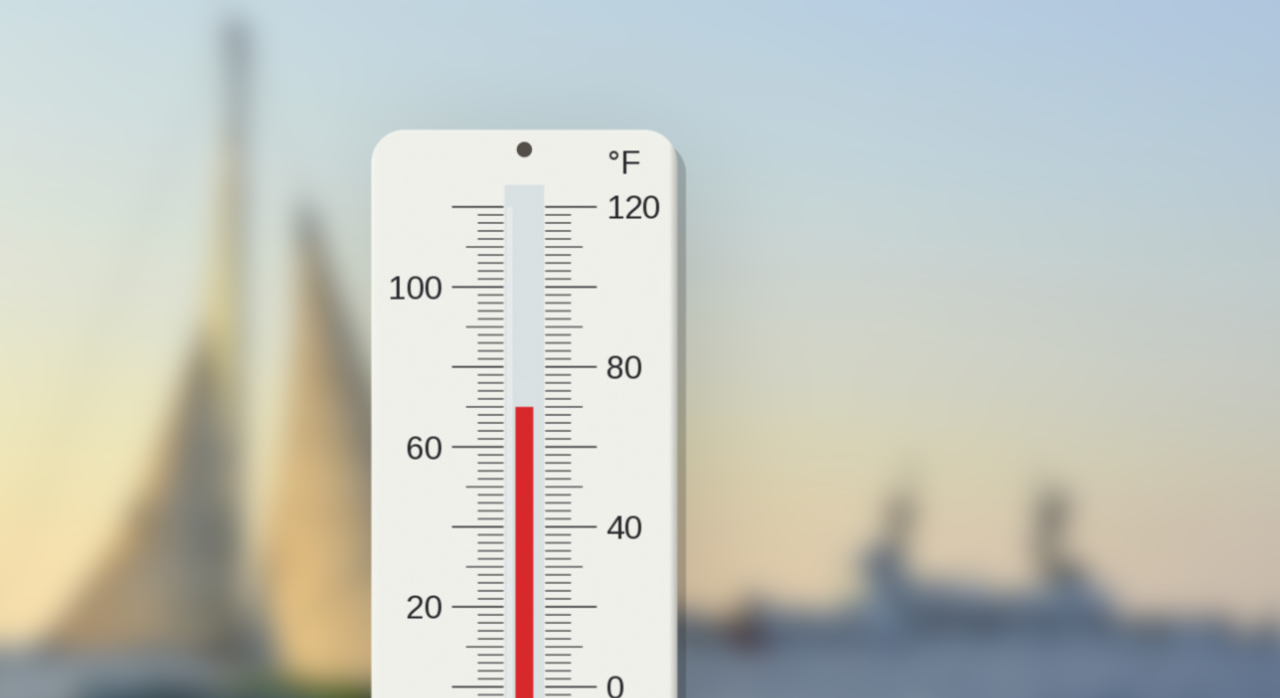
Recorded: 70 °F
